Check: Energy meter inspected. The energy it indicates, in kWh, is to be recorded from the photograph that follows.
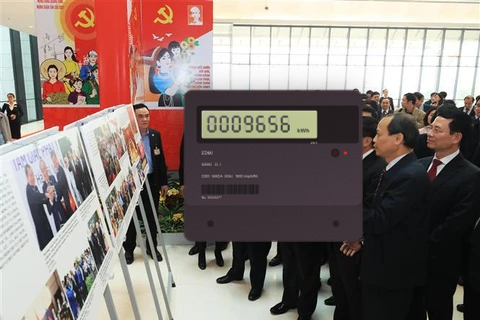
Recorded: 9656 kWh
